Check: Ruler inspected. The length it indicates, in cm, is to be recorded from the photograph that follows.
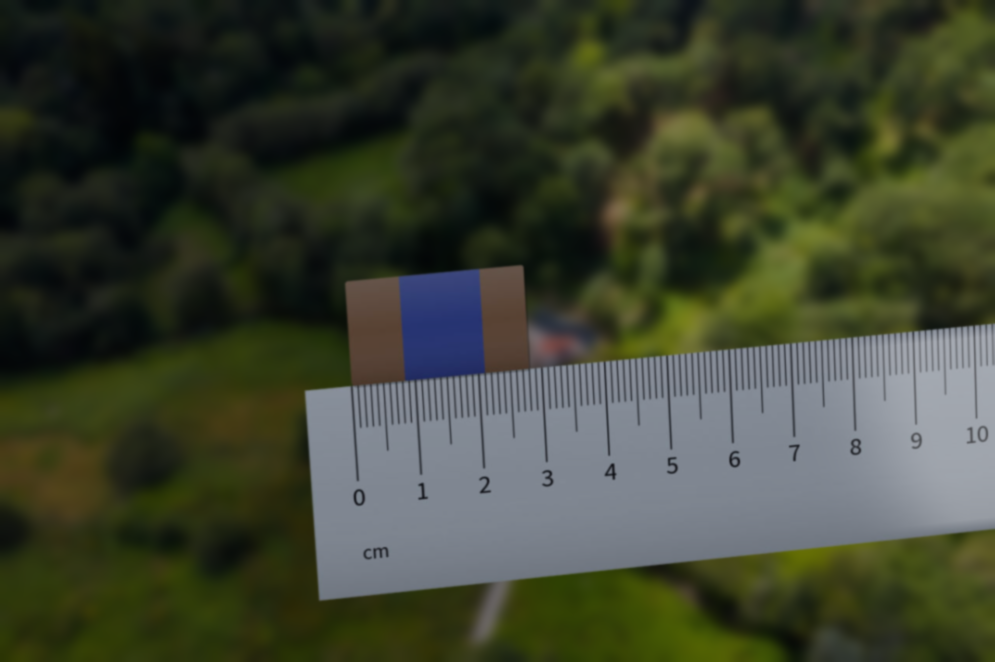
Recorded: 2.8 cm
